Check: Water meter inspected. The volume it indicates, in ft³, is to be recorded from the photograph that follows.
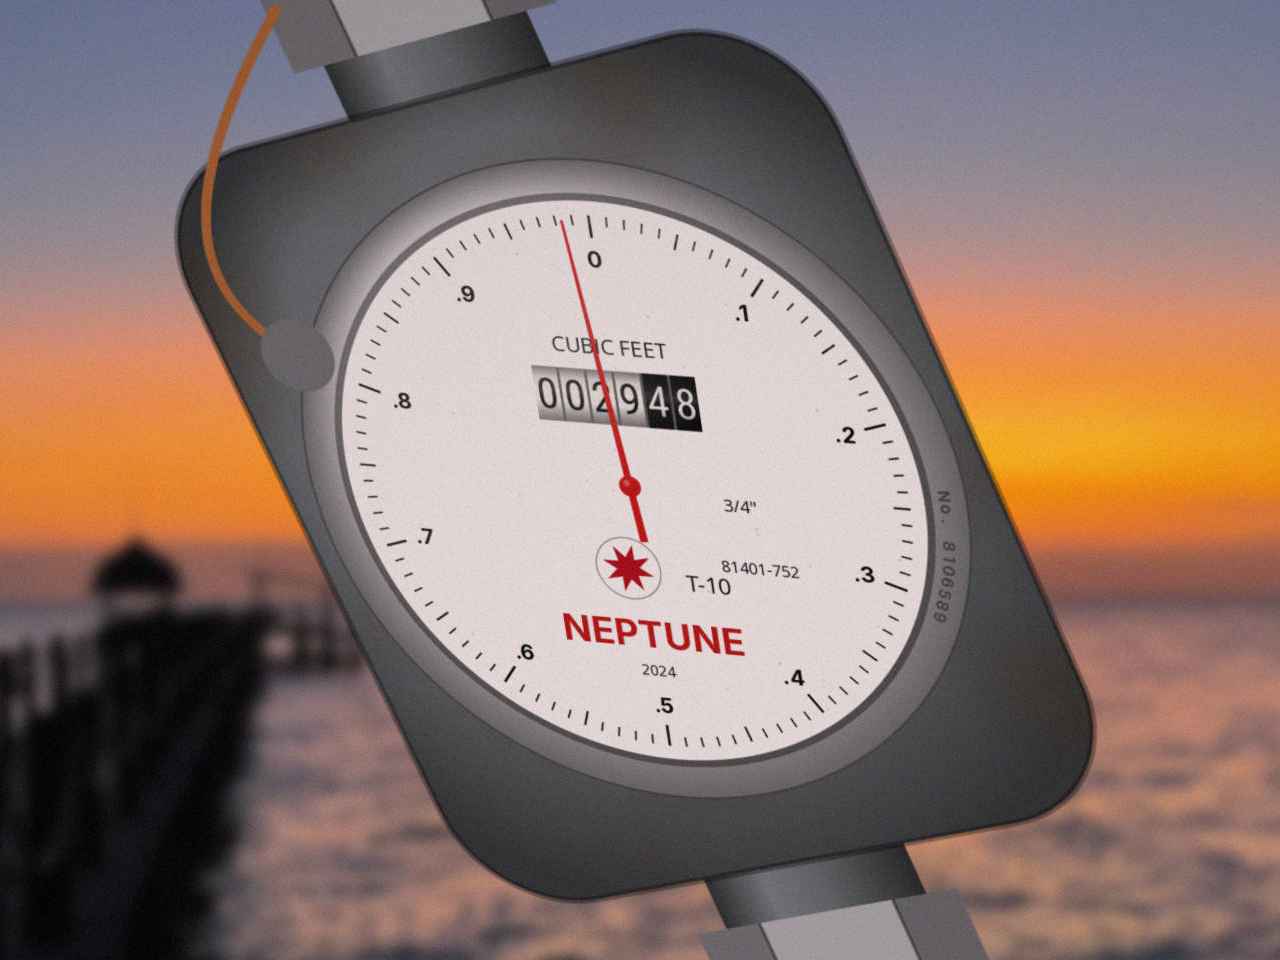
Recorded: 2947.98 ft³
